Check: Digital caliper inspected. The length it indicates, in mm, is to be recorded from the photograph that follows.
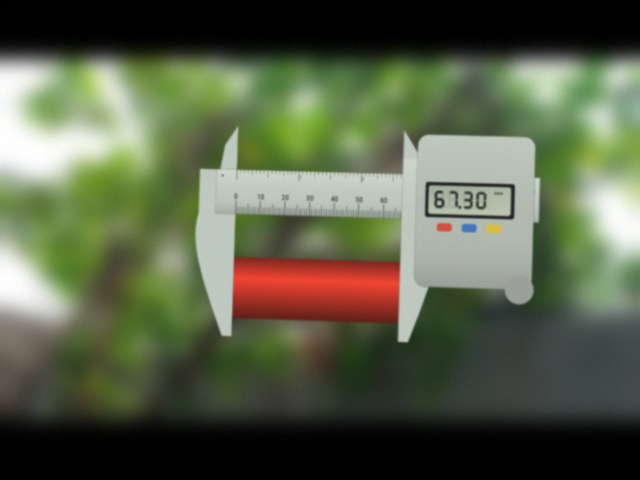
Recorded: 67.30 mm
